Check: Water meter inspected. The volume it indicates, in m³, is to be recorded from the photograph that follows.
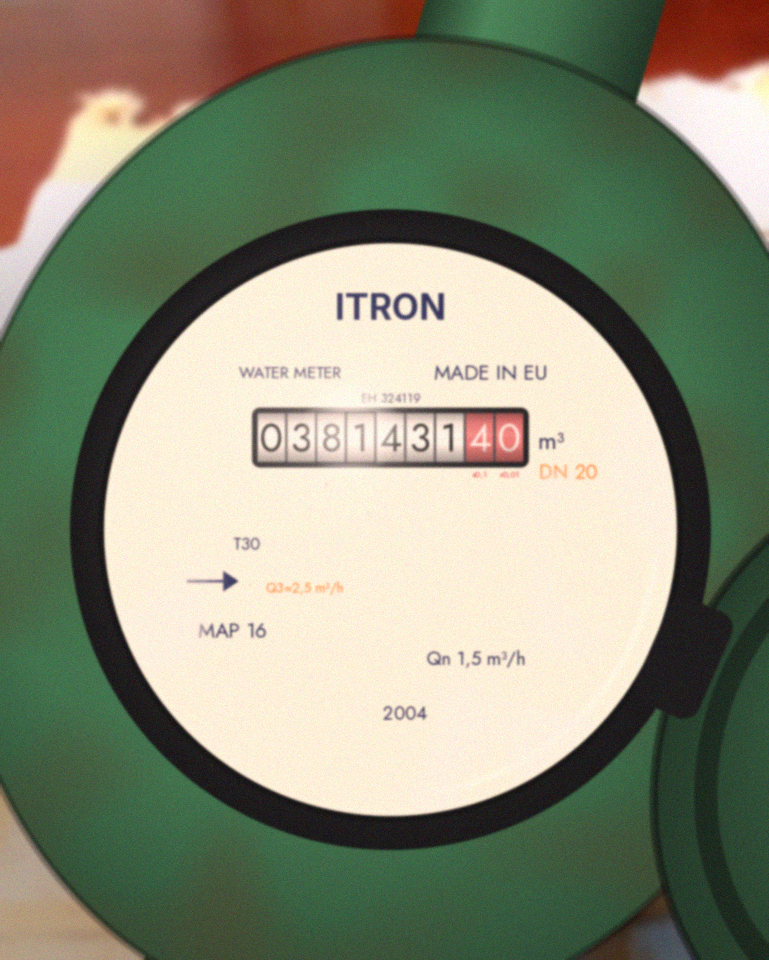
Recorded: 381431.40 m³
